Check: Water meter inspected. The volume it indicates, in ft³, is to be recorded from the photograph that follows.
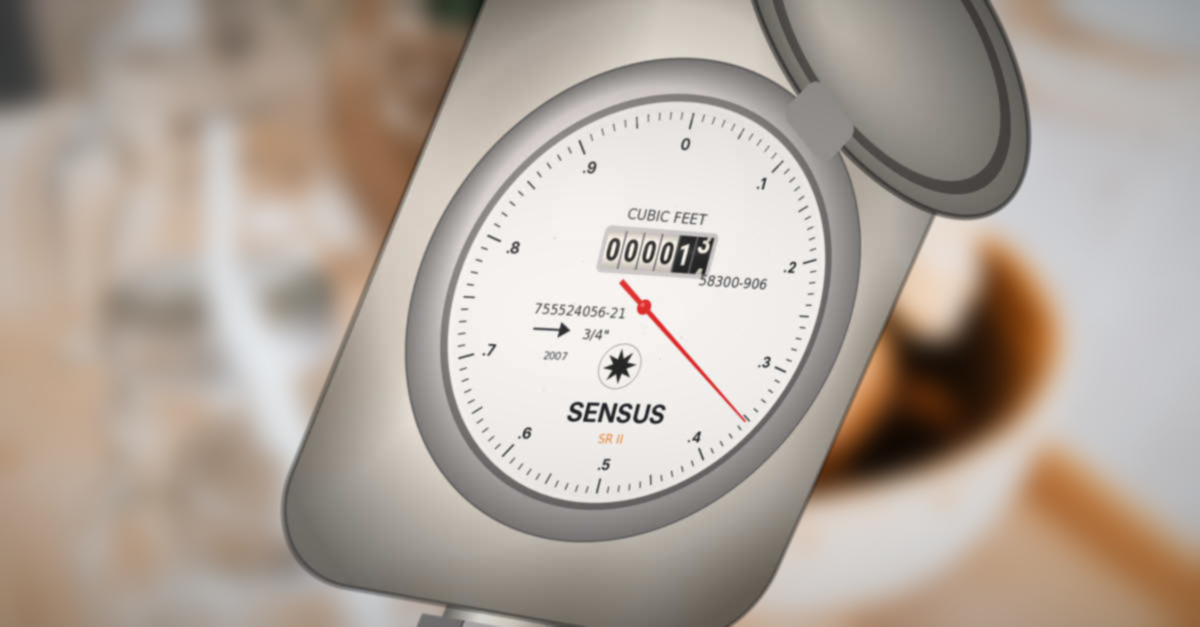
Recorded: 13.35 ft³
